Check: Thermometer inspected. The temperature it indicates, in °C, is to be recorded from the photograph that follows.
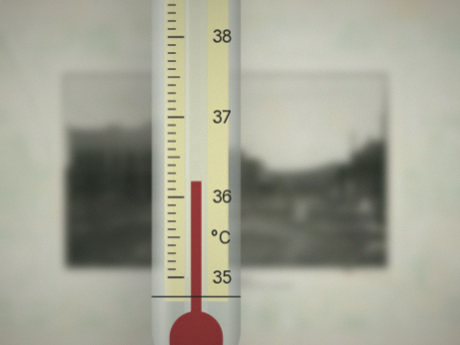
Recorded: 36.2 °C
